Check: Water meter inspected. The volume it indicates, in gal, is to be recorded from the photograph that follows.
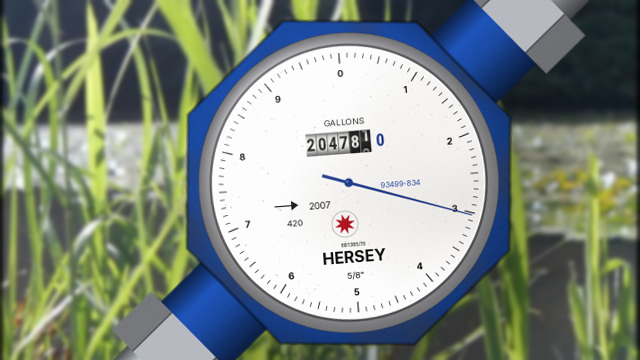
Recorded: 2047813.0 gal
